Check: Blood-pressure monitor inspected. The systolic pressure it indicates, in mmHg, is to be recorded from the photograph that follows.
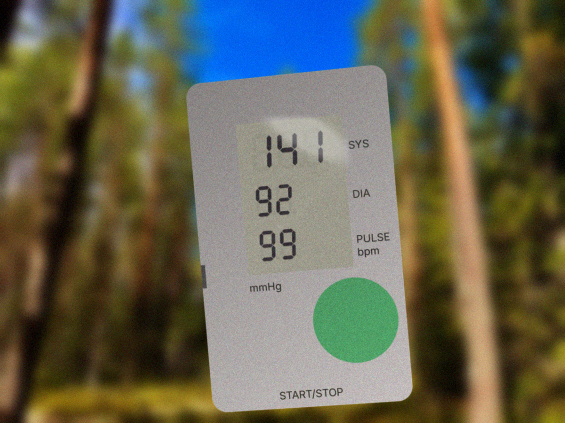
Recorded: 141 mmHg
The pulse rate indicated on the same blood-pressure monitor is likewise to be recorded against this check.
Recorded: 99 bpm
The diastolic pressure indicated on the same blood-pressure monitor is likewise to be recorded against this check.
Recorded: 92 mmHg
